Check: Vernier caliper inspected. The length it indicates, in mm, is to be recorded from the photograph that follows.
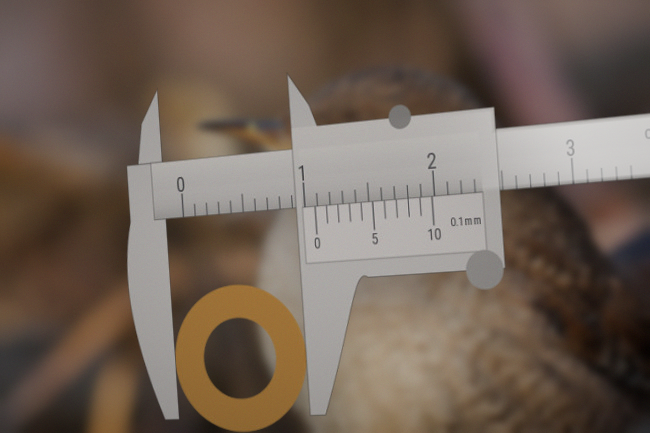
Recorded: 10.8 mm
